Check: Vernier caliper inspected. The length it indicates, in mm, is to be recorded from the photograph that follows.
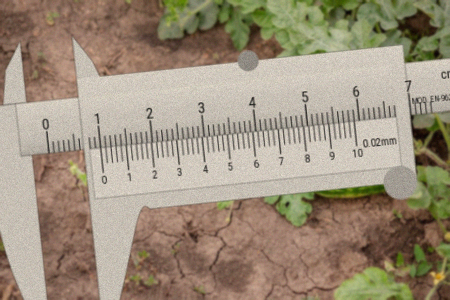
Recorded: 10.0 mm
